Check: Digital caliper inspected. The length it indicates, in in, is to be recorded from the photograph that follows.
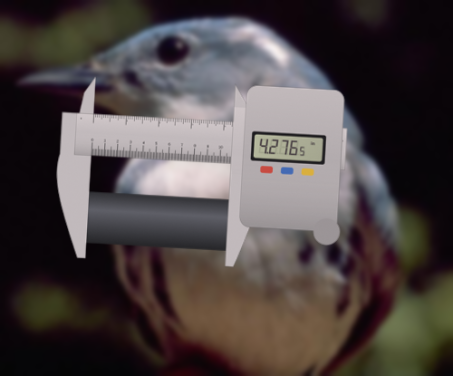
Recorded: 4.2765 in
